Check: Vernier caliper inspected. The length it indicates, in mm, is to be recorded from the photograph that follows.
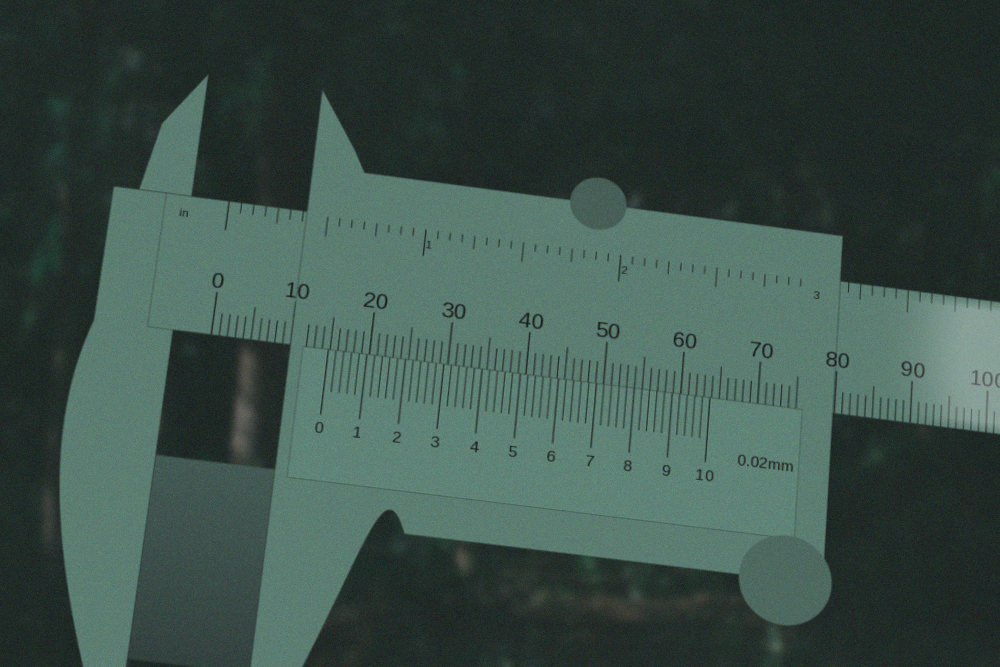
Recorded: 14.8 mm
